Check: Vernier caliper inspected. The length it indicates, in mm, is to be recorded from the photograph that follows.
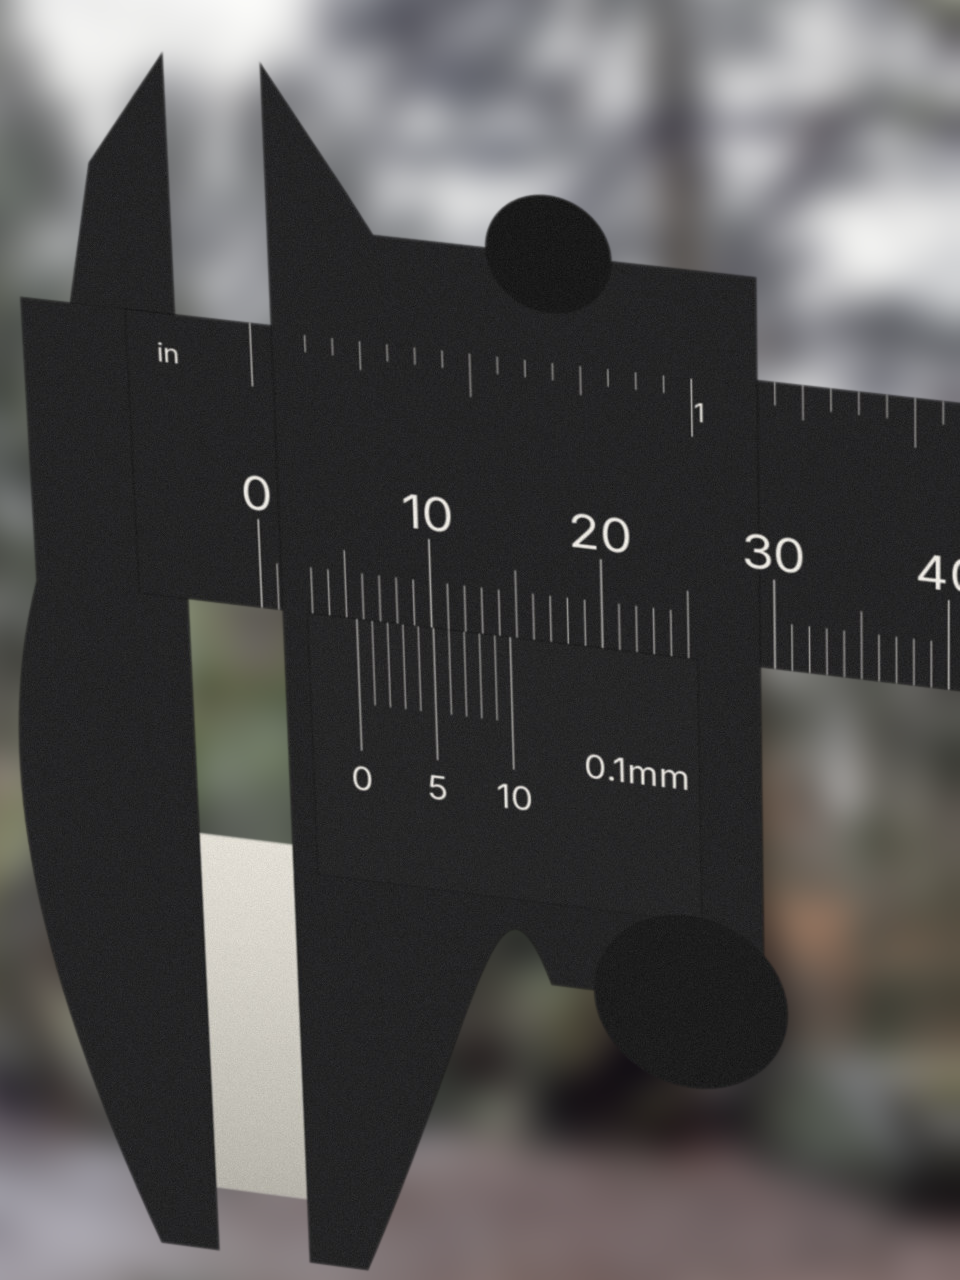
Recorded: 5.6 mm
